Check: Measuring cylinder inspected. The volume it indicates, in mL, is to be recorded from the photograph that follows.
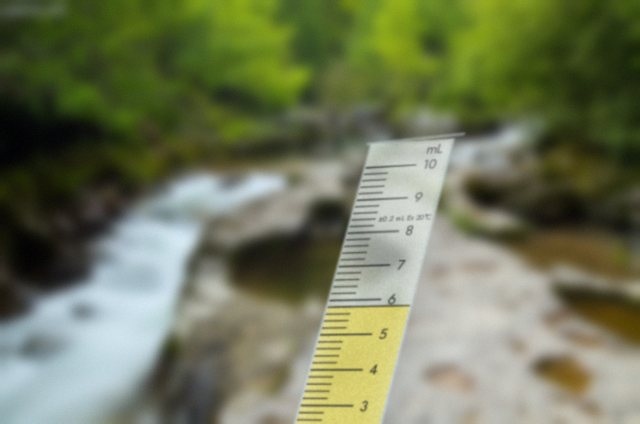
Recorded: 5.8 mL
